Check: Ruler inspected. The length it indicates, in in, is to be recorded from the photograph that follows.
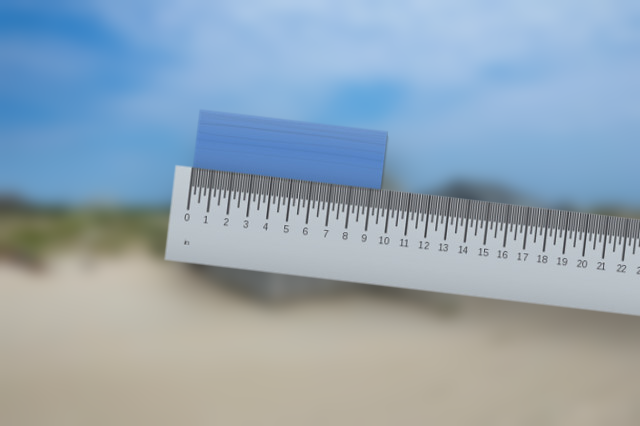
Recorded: 9.5 in
